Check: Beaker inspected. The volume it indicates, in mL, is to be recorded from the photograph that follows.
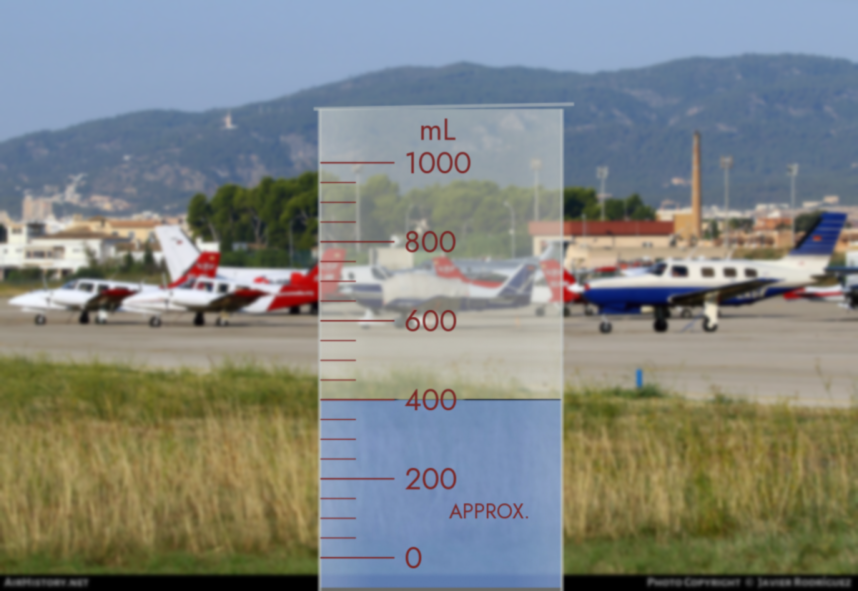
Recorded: 400 mL
